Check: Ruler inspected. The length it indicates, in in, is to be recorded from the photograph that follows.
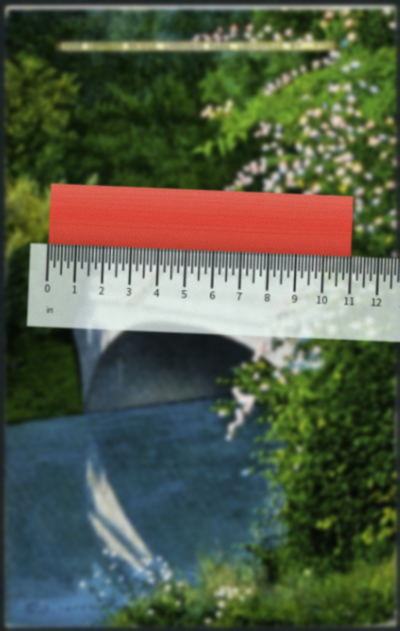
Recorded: 11 in
